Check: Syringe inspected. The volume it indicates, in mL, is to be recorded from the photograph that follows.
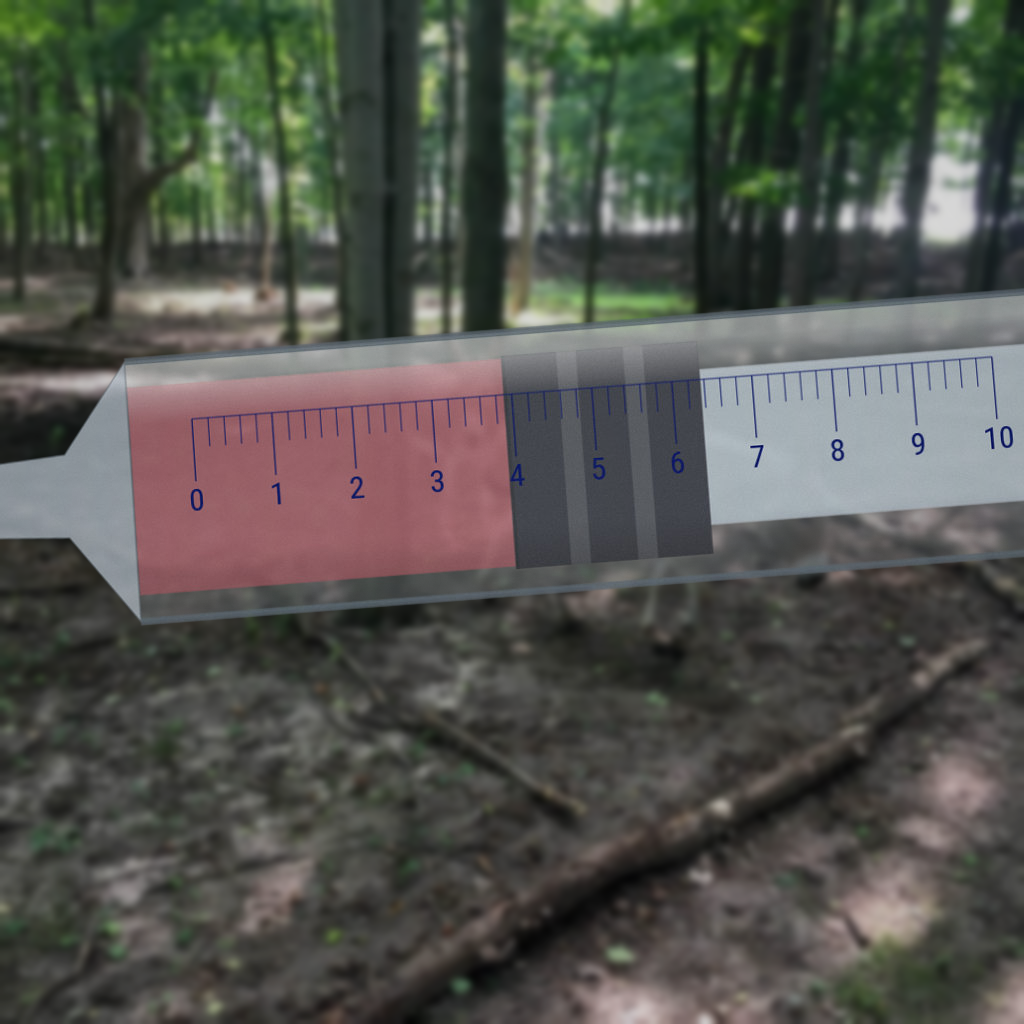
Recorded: 3.9 mL
